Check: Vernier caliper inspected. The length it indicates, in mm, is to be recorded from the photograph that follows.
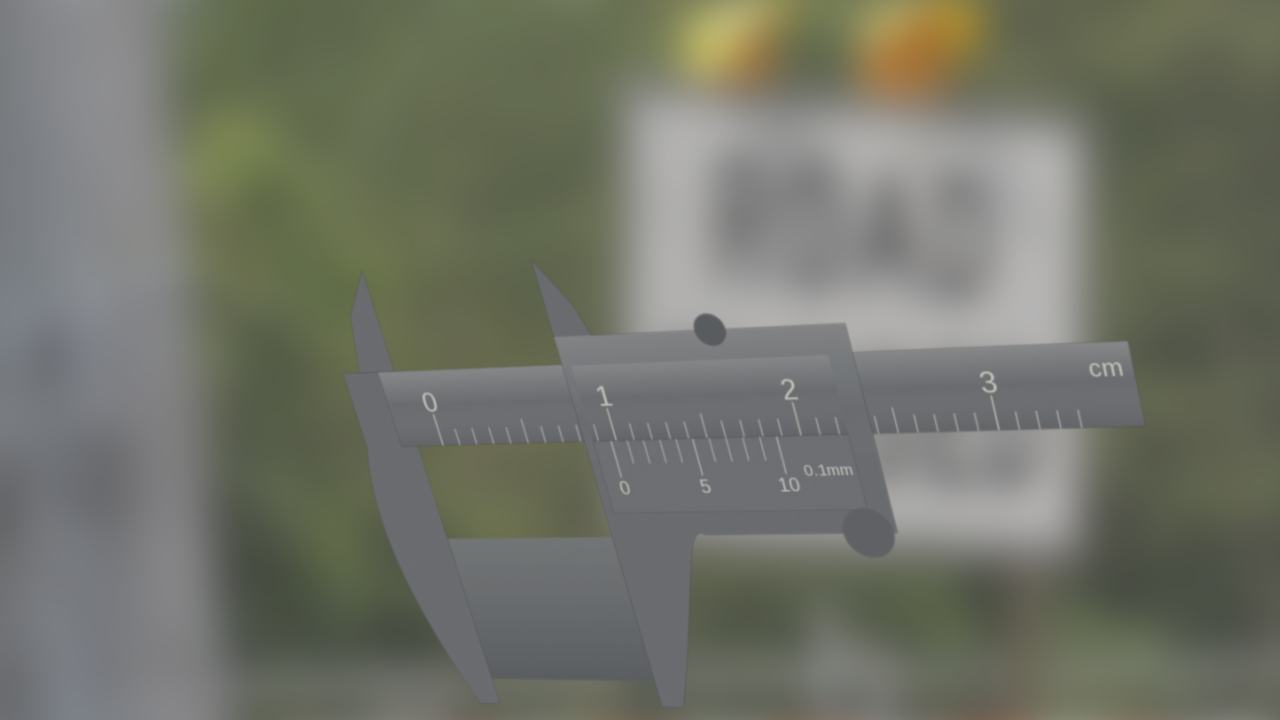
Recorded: 9.7 mm
